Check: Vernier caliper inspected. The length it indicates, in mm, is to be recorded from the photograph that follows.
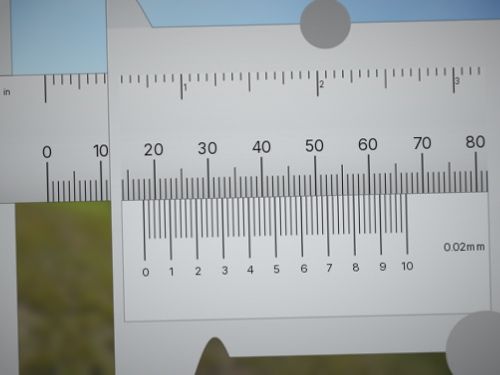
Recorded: 17.8 mm
